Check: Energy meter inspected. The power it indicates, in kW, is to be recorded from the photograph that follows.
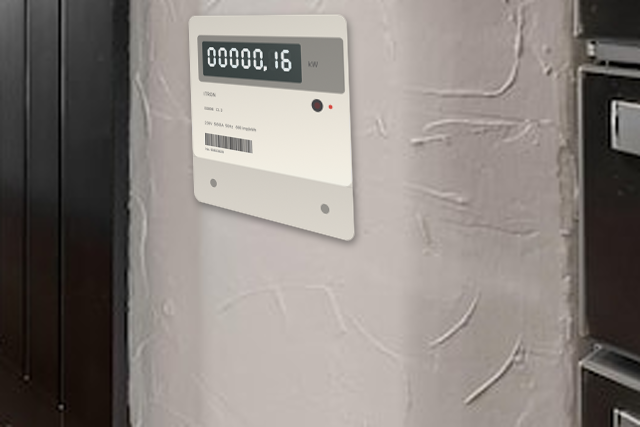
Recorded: 0.16 kW
